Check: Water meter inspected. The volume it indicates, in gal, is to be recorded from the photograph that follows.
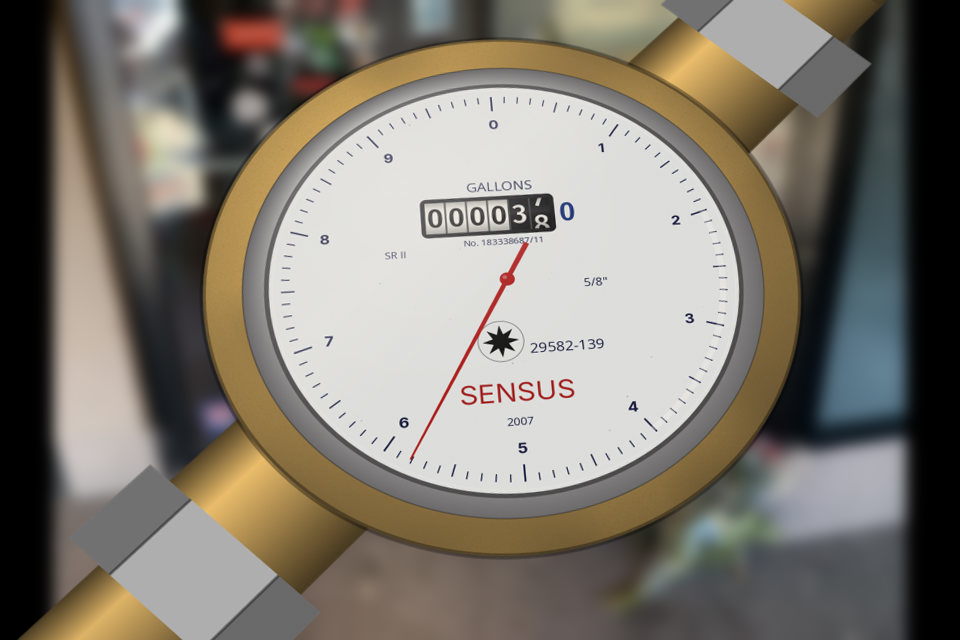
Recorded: 375.8 gal
